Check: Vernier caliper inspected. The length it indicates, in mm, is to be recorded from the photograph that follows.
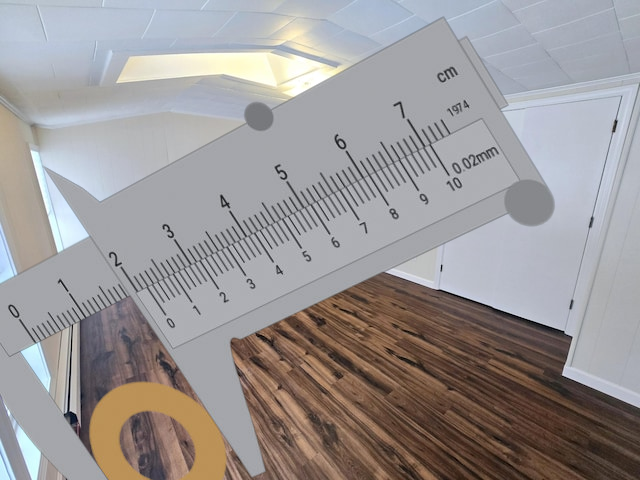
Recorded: 21.8 mm
